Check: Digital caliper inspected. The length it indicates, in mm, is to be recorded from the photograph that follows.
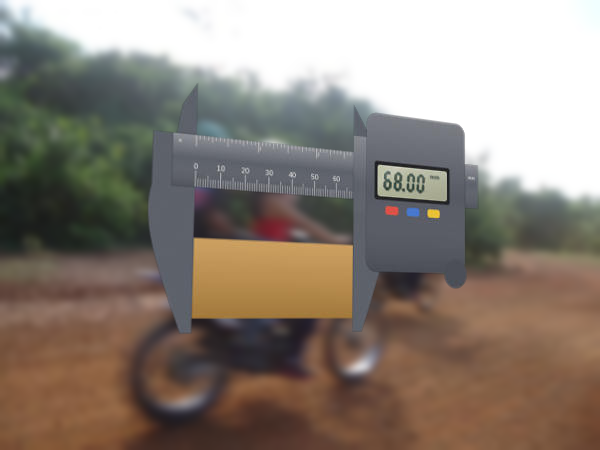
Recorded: 68.00 mm
